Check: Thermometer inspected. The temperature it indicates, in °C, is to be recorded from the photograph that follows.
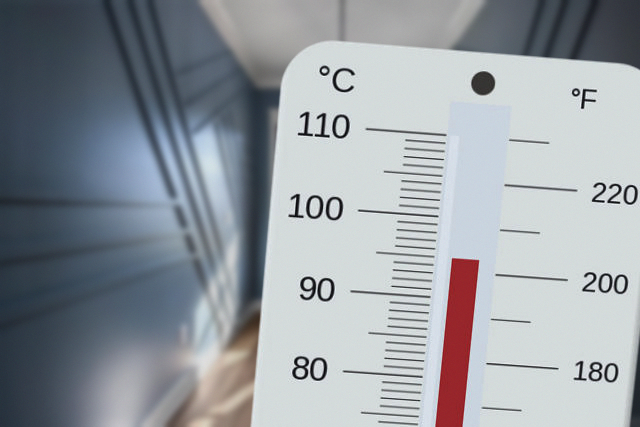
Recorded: 95 °C
